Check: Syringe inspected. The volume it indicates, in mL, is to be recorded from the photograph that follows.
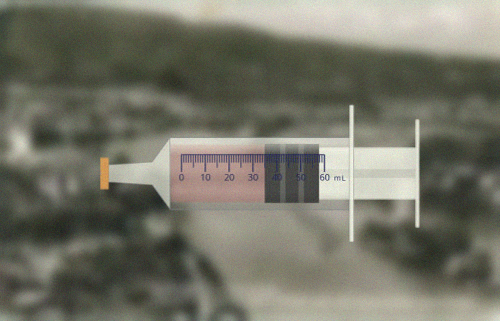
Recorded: 35 mL
